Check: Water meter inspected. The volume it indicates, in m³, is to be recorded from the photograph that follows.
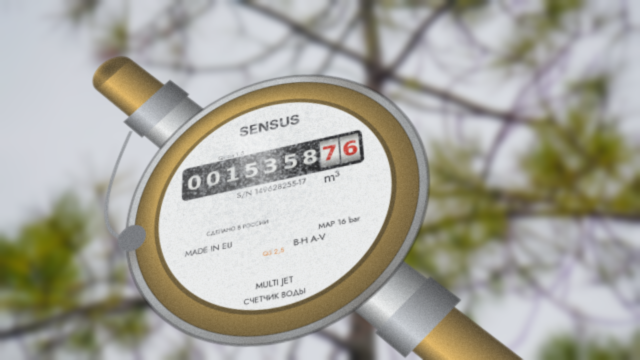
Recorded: 15358.76 m³
